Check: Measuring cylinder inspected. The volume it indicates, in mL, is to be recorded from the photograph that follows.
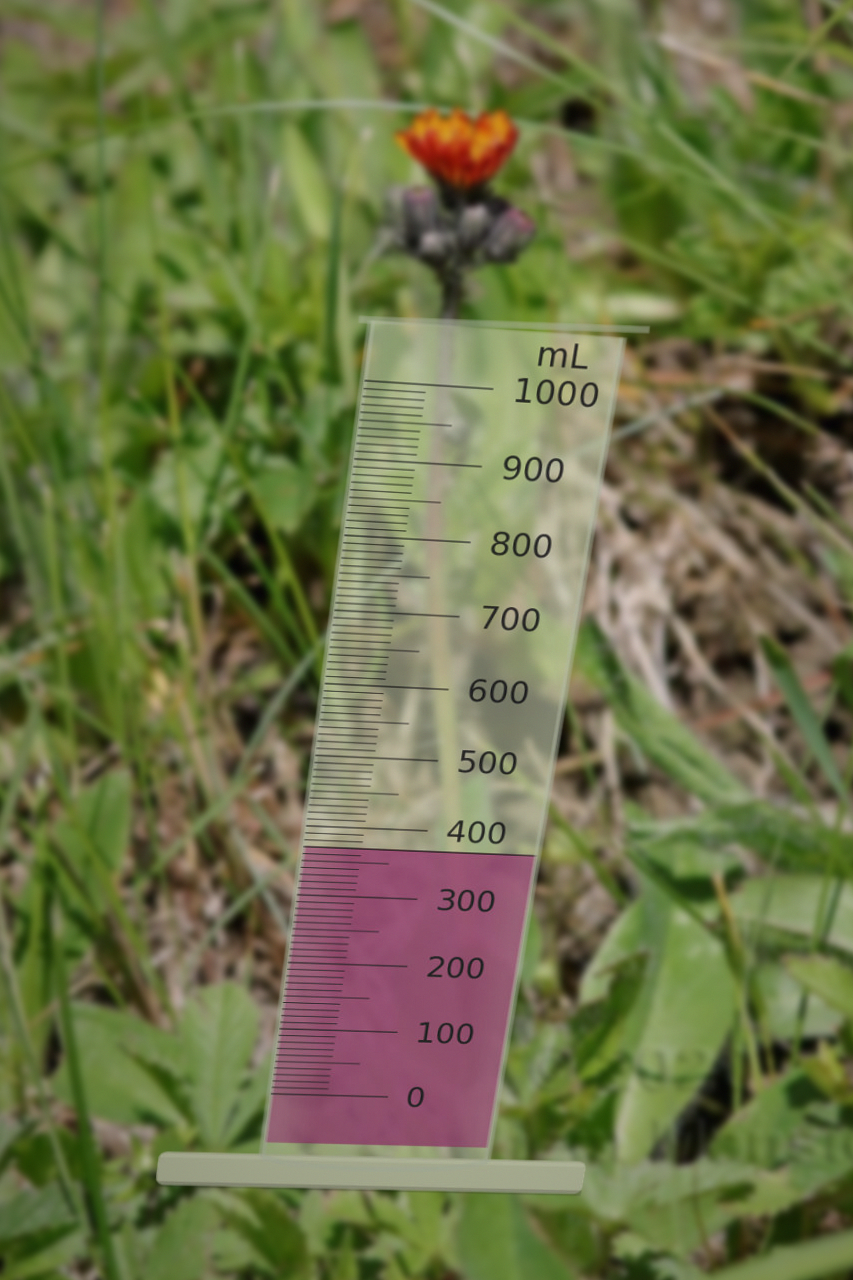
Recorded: 370 mL
